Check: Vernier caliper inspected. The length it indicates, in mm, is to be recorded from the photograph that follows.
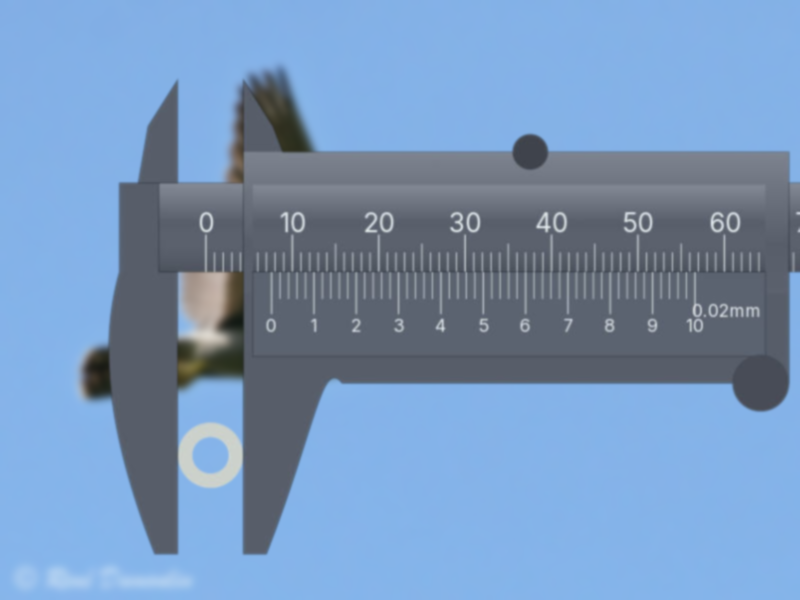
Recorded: 7.6 mm
